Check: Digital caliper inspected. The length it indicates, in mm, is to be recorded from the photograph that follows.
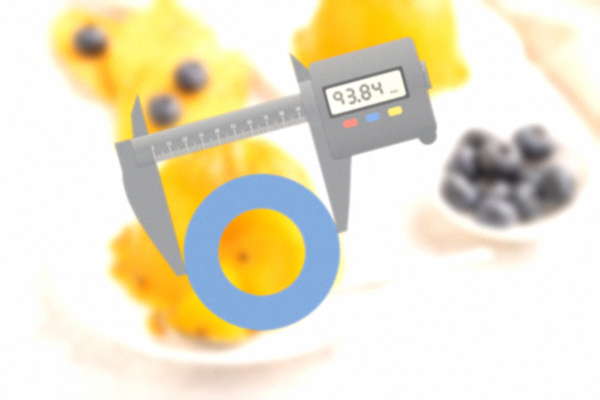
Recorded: 93.84 mm
